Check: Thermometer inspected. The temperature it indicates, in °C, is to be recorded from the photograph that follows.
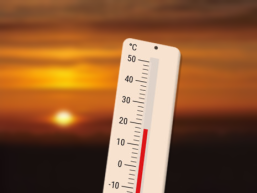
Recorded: 18 °C
